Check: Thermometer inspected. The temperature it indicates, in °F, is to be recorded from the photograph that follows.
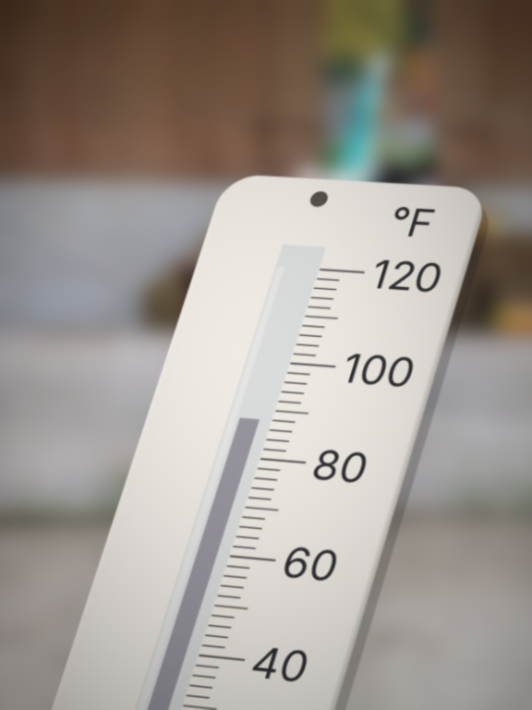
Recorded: 88 °F
